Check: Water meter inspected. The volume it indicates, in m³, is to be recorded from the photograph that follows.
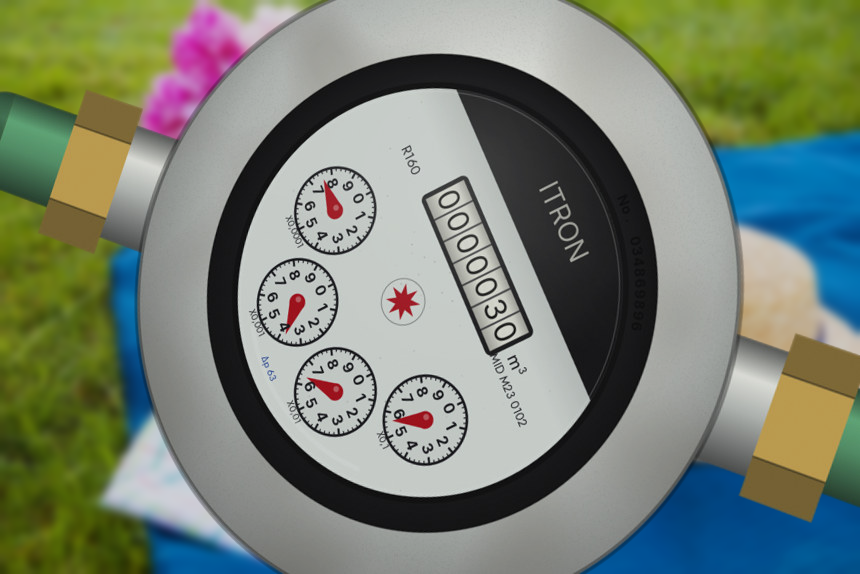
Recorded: 30.5637 m³
